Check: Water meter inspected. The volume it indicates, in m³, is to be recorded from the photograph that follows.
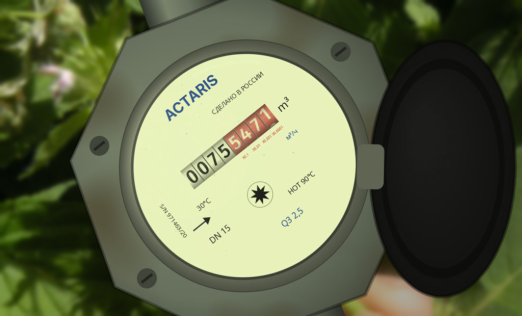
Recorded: 75.5471 m³
